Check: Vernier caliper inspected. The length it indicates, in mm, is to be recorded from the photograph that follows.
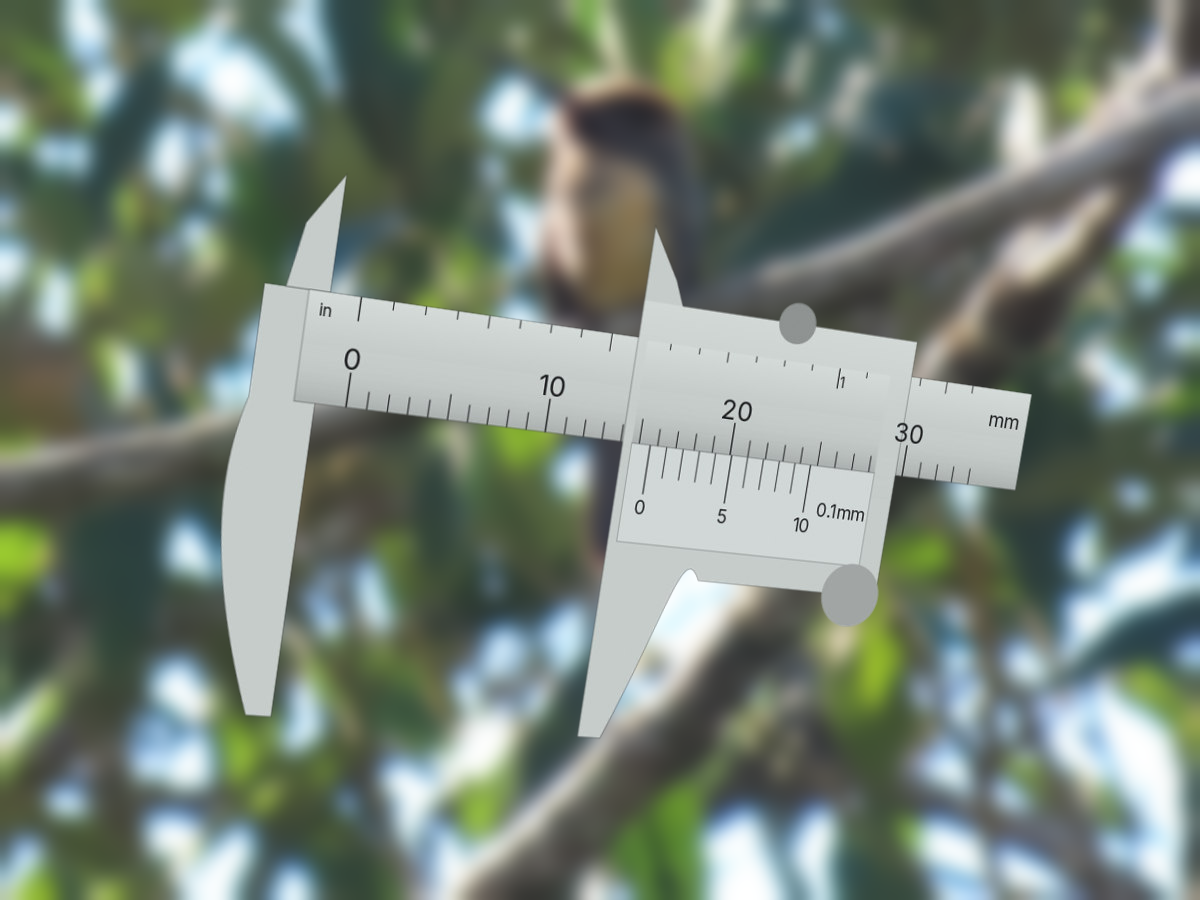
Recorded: 15.6 mm
